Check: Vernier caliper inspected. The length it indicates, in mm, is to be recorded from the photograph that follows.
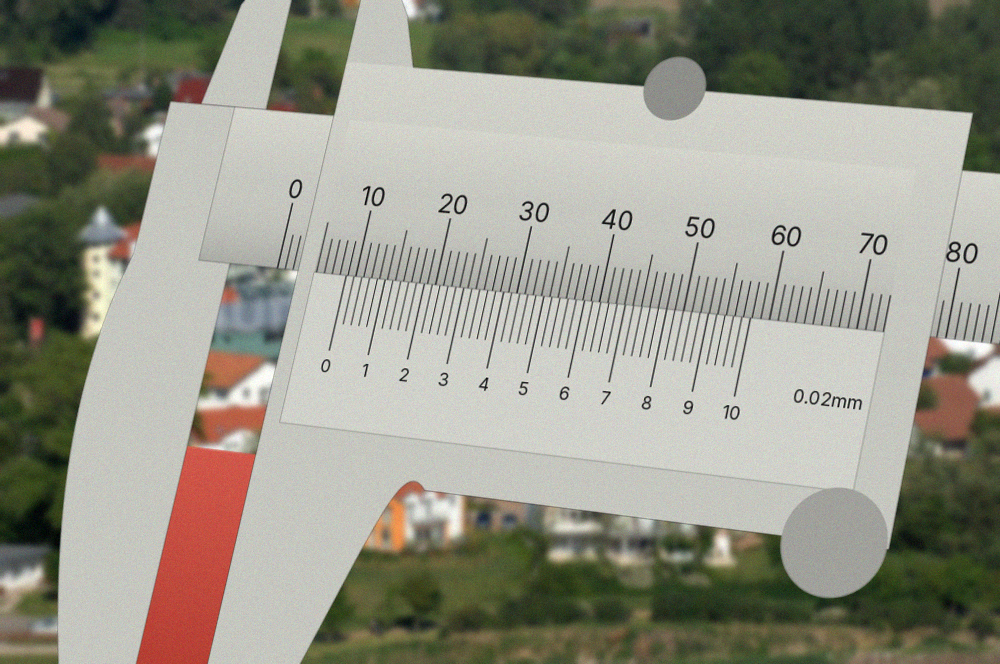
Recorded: 8.8 mm
